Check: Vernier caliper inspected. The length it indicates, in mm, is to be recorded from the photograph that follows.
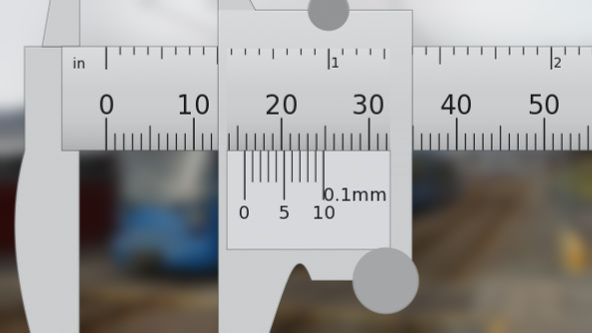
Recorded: 15.8 mm
